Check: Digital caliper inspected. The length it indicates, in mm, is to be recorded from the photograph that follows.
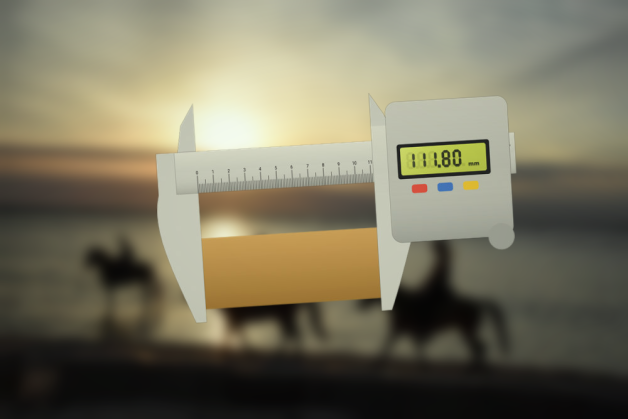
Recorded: 111.80 mm
